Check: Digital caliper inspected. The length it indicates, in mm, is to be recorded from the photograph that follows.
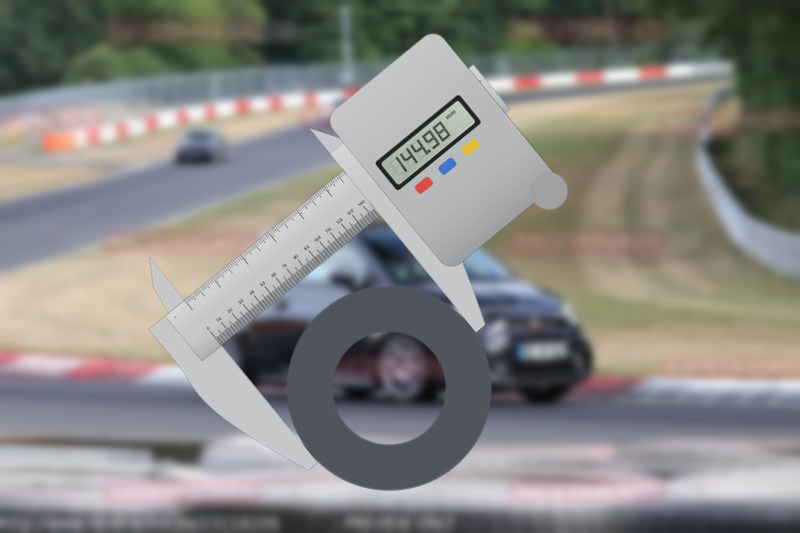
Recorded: 144.98 mm
